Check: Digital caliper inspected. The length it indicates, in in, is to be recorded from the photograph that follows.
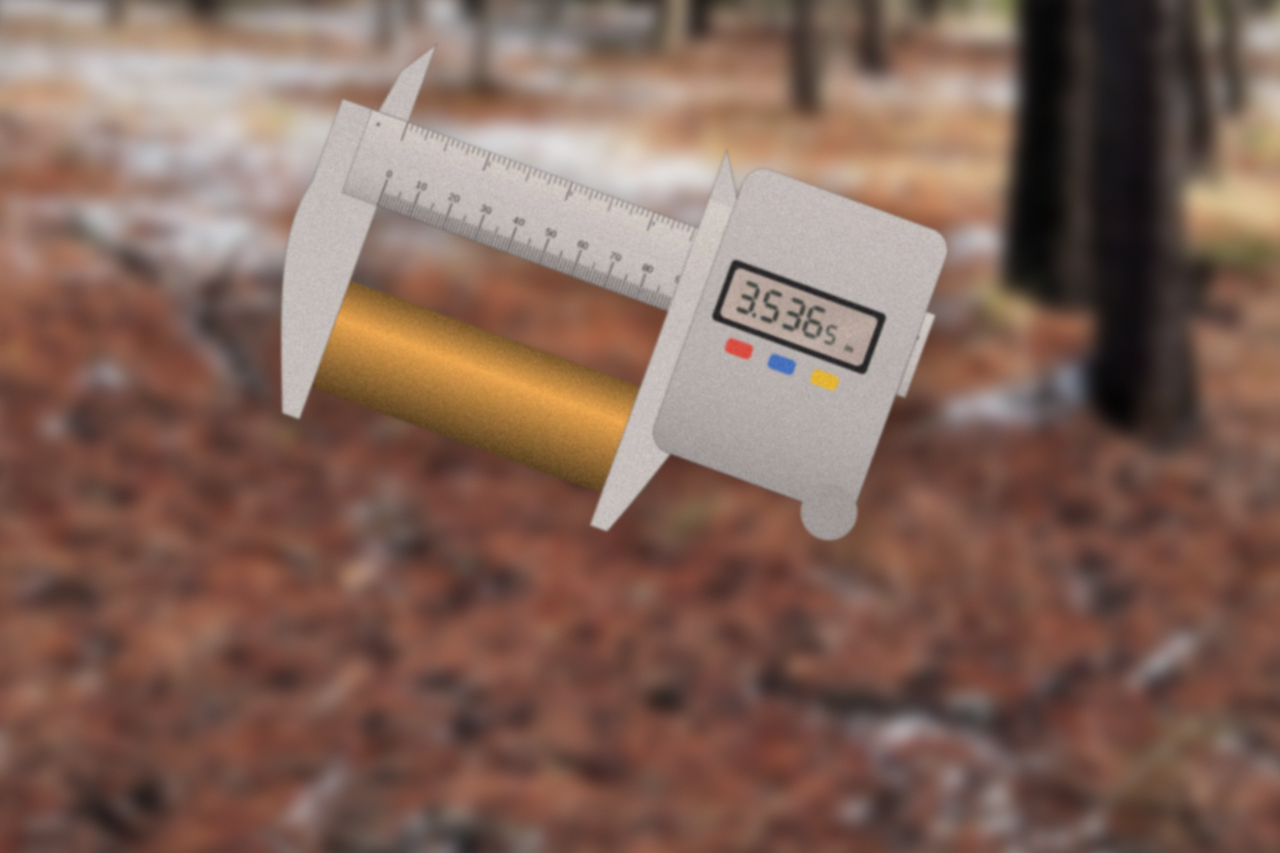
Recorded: 3.5365 in
